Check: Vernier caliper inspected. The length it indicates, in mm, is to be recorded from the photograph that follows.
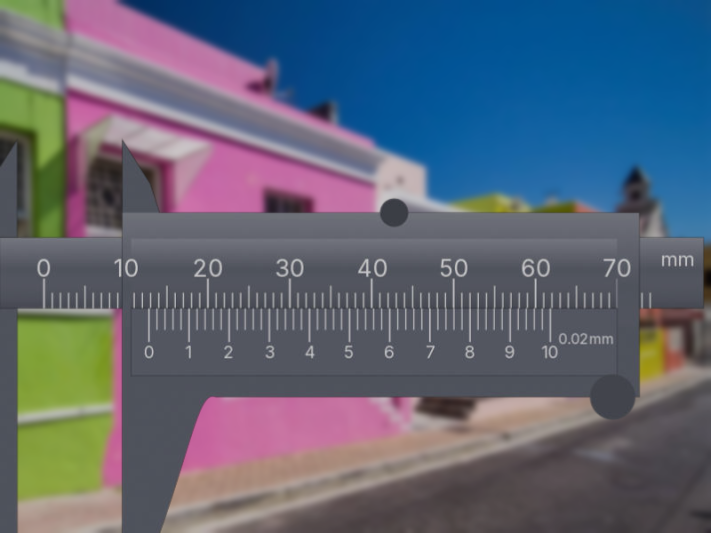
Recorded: 12.8 mm
